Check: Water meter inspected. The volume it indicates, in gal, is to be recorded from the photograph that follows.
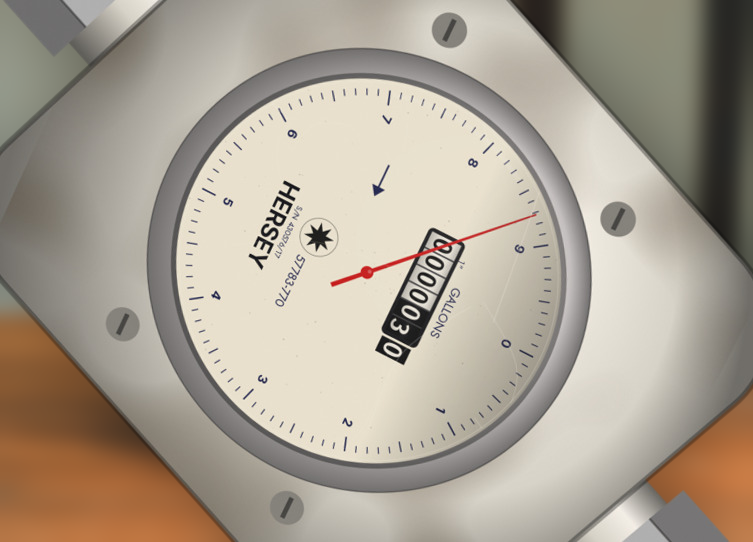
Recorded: 28.7 gal
